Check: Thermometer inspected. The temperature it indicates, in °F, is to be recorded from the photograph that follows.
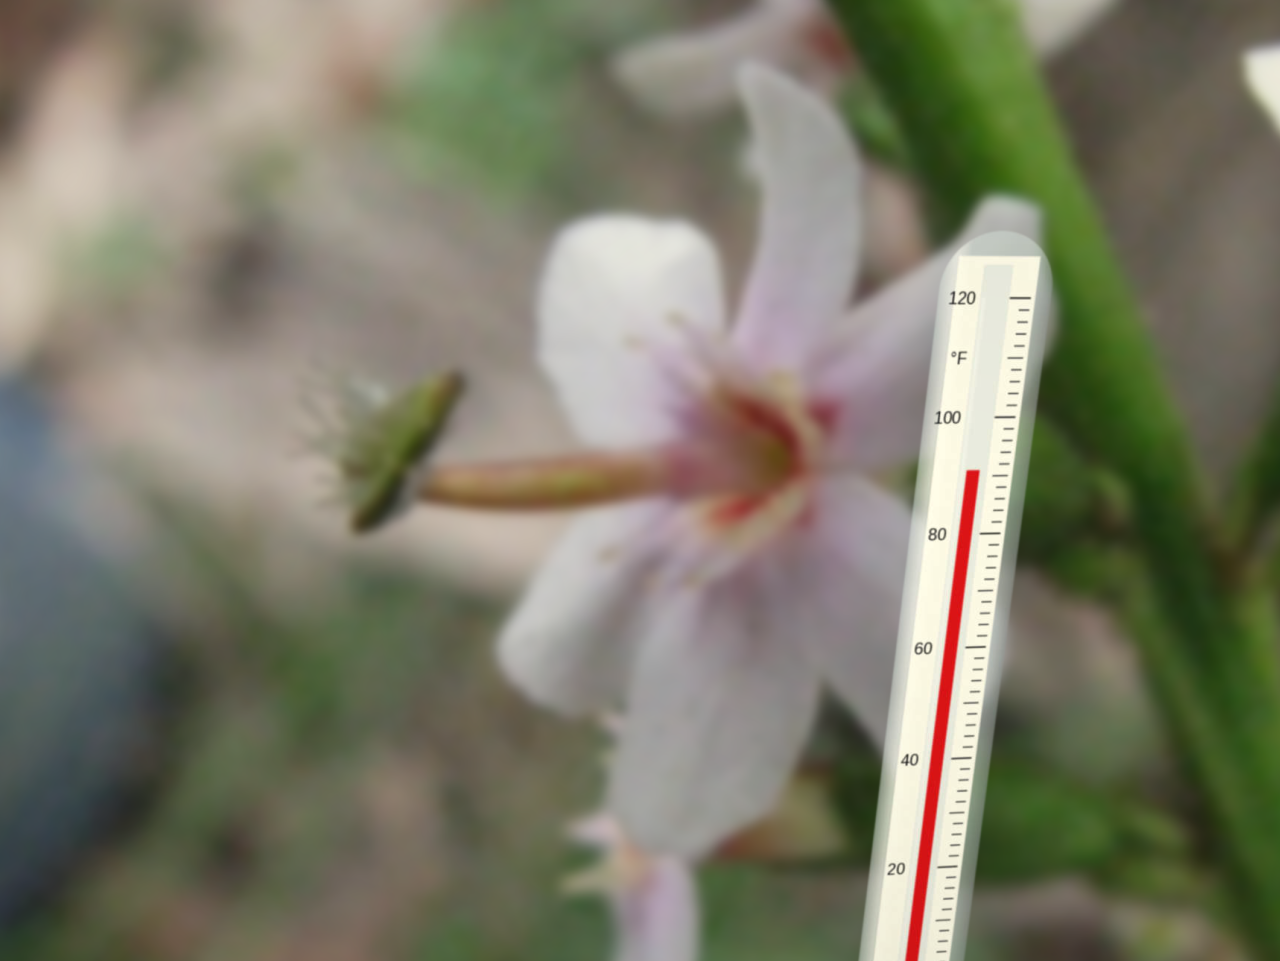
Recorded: 91 °F
